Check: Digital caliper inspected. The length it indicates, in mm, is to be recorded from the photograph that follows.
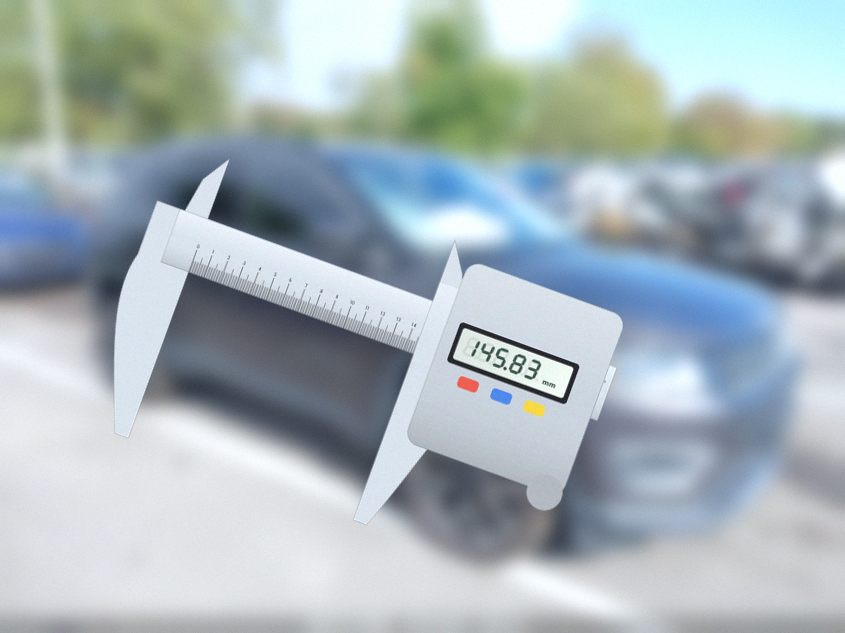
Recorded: 145.83 mm
